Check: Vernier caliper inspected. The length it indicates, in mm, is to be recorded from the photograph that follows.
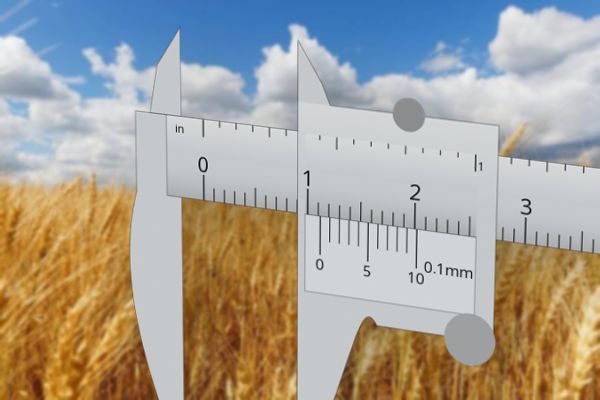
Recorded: 11.2 mm
